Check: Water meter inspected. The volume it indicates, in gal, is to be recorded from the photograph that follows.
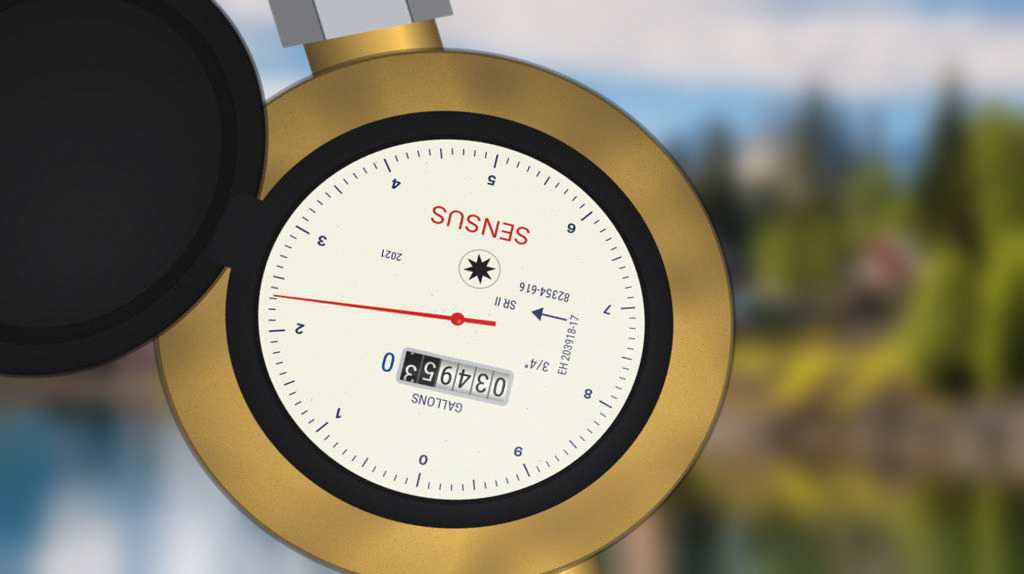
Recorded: 349532.3 gal
